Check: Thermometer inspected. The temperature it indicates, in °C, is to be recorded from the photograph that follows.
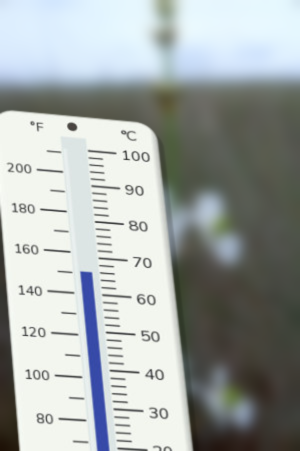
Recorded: 66 °C
